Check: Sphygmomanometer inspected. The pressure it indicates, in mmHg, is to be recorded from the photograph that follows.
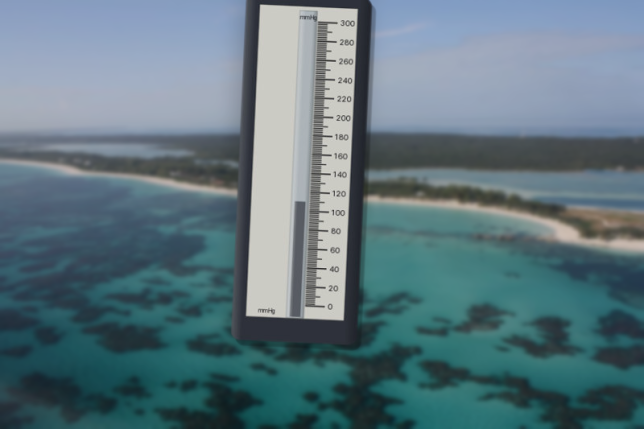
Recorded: 110 mmHg
